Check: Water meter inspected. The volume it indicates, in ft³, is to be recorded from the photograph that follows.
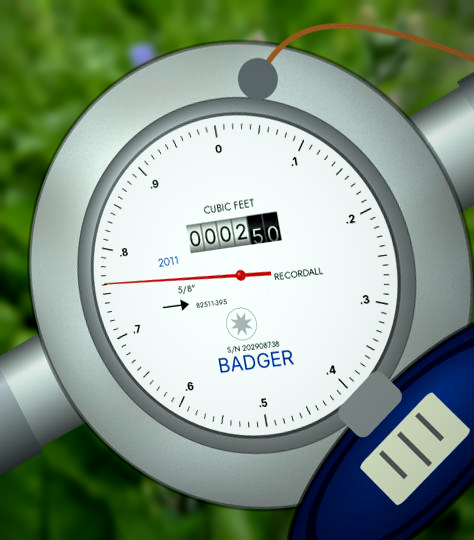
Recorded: 249.76 ft³
